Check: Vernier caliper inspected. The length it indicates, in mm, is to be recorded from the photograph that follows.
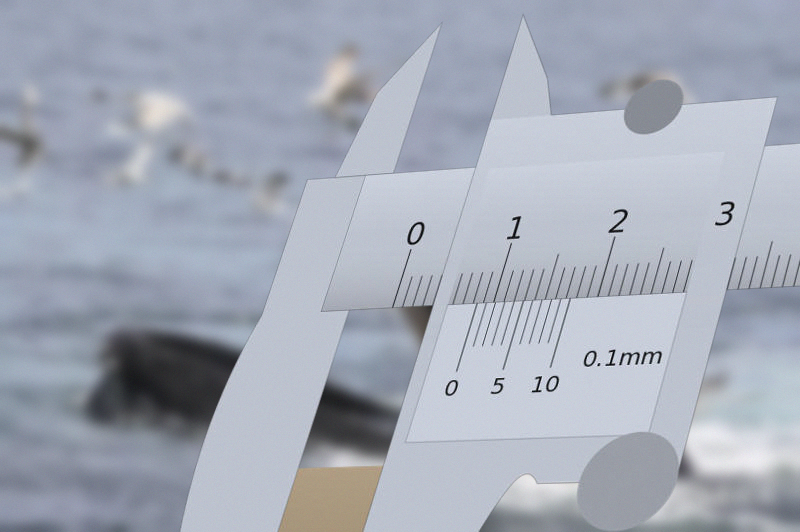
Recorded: 8.4 mm
